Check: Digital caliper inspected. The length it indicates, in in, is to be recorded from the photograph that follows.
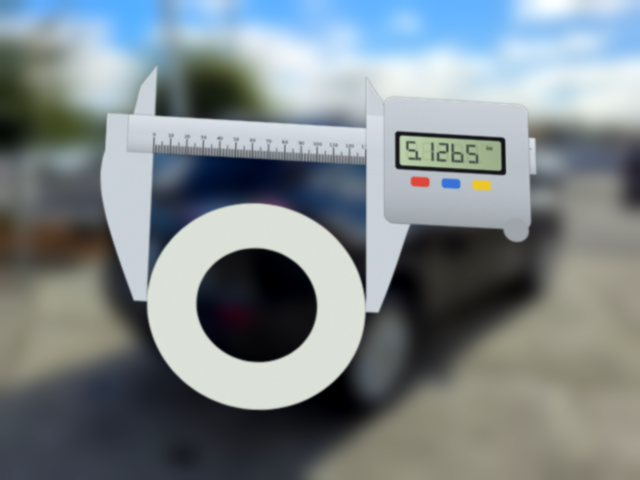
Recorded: 5.1265 in
